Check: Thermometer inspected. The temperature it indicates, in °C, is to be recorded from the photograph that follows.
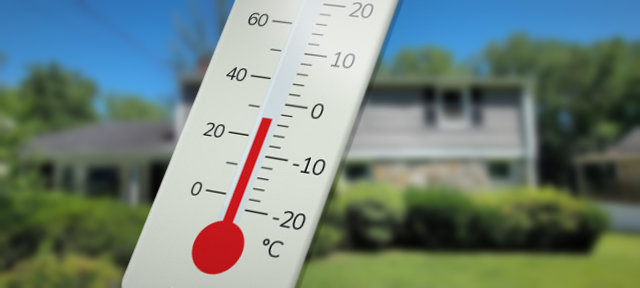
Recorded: -3 °C
